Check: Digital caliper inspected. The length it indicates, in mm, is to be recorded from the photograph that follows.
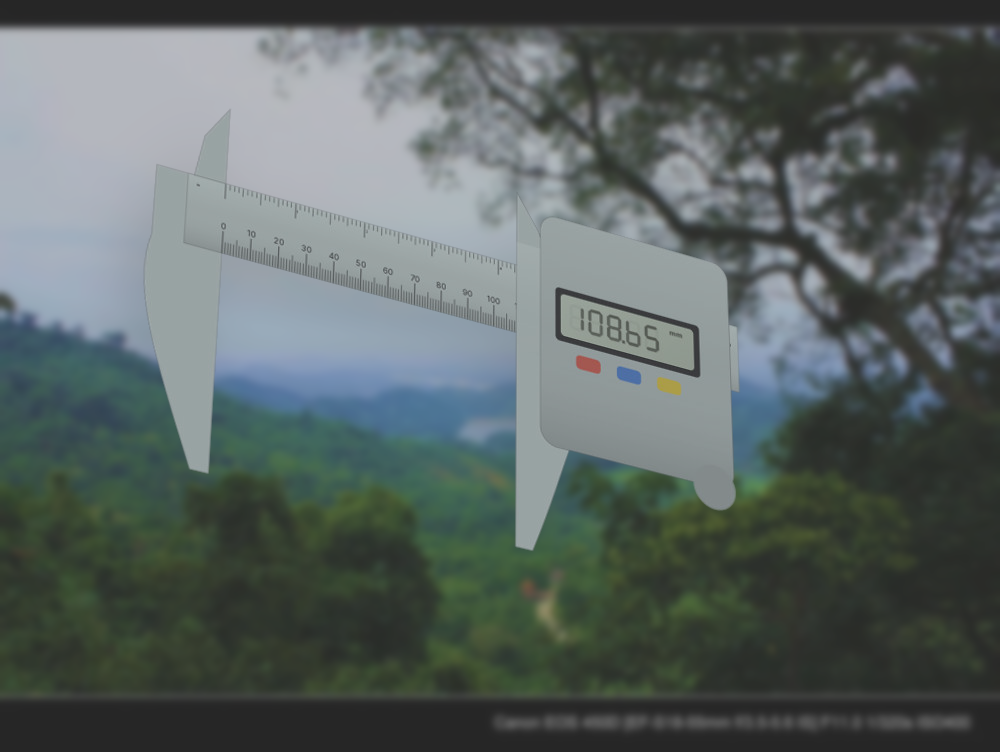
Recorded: 108.65 mm
